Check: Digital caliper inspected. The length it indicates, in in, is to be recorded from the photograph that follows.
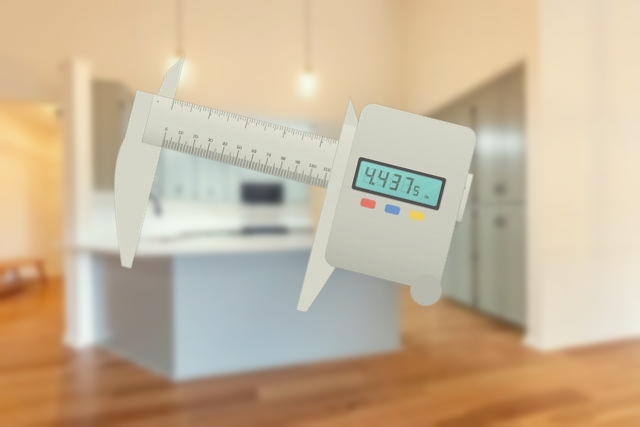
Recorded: 4.4375 in
